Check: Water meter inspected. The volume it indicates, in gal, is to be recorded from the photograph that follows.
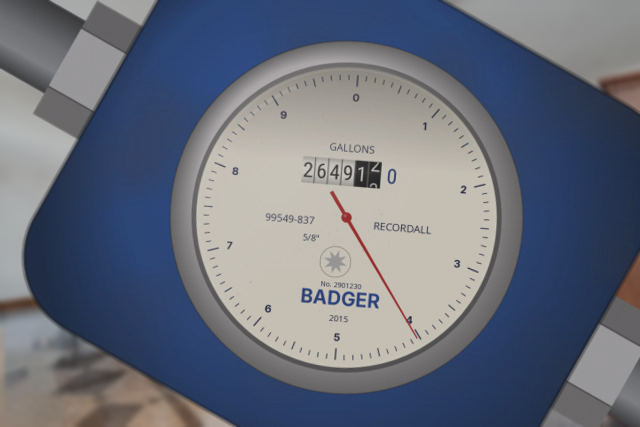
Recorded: 2649124.0 gal
